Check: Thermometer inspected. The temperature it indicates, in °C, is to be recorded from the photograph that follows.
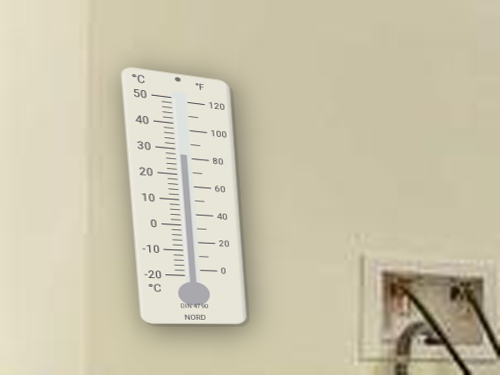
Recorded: 28 °C
